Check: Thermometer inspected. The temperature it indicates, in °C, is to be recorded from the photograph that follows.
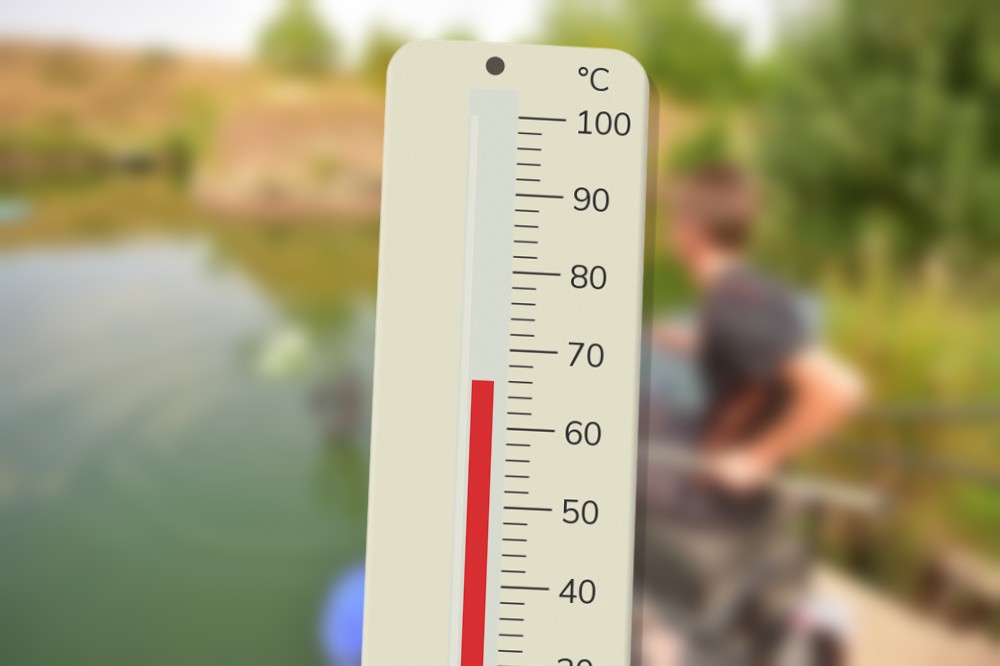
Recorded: 66 °C
